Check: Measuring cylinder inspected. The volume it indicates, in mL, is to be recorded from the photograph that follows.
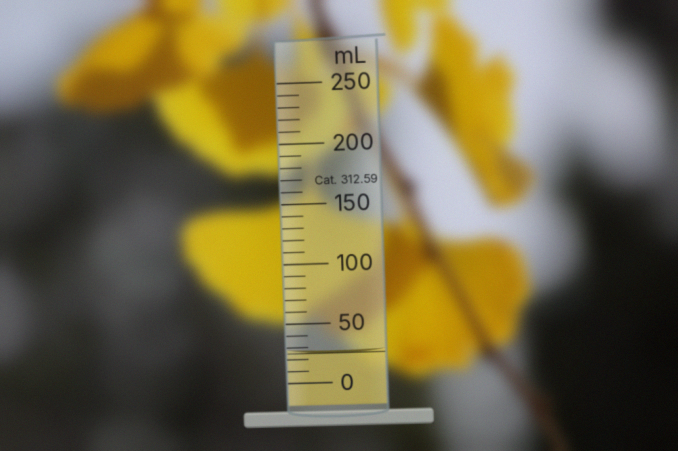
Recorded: 25 mL
